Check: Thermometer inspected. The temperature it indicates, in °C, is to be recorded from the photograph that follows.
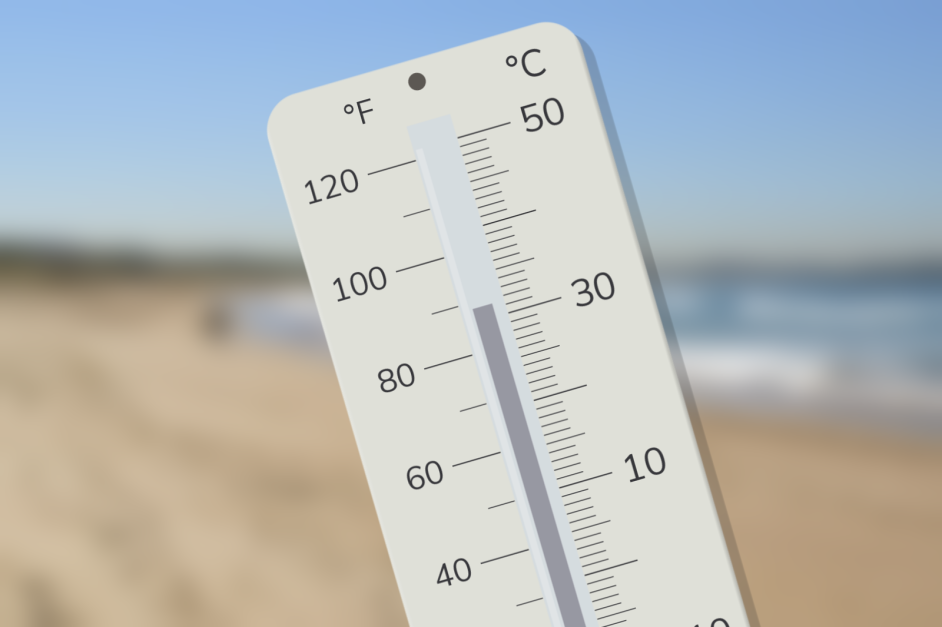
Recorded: 31.5 °C
